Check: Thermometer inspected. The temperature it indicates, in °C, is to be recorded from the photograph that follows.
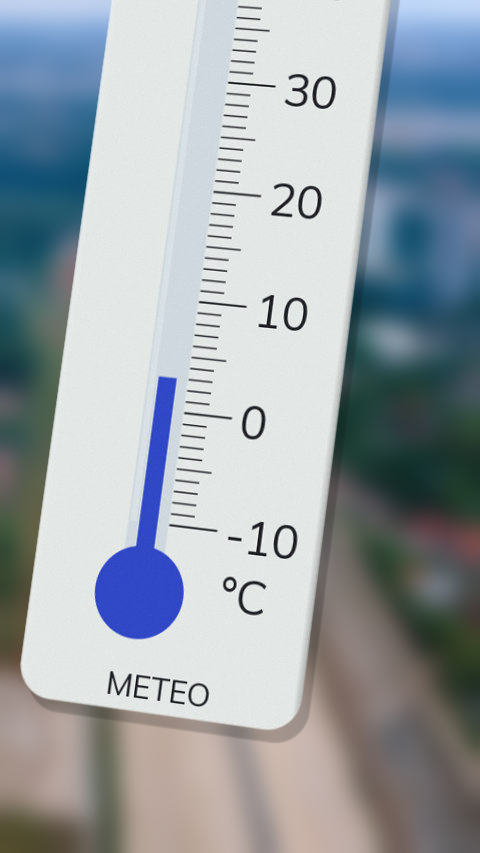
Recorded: 3 °C
